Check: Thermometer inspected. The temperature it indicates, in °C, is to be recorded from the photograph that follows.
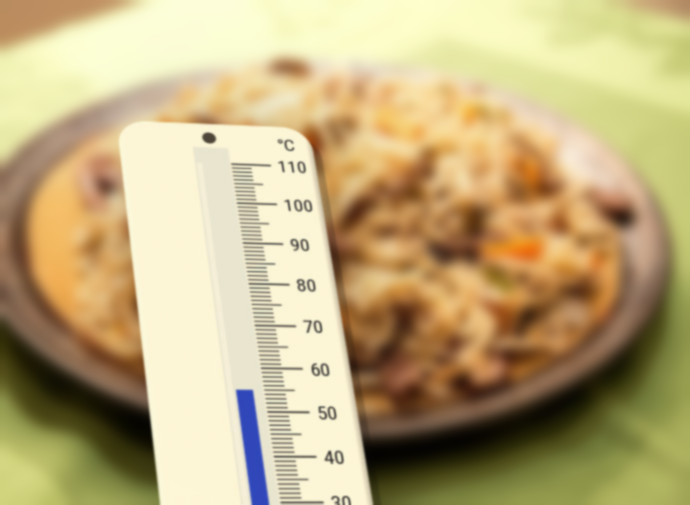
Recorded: 55 °C
